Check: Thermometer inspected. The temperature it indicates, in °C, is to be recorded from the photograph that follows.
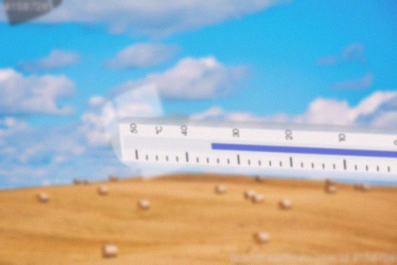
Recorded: 35 °C
